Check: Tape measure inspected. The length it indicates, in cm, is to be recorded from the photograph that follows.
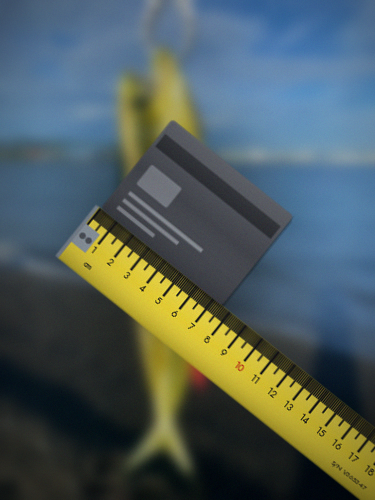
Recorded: 7.5 cm
